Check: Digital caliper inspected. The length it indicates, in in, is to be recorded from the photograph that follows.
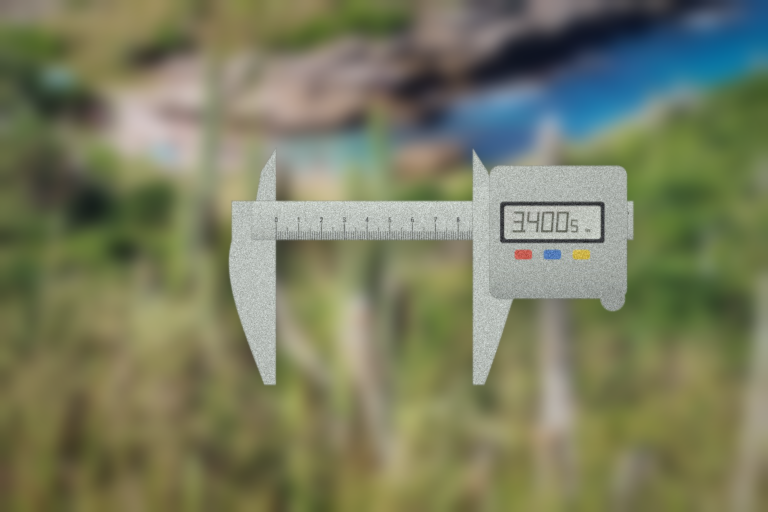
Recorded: 3.4005 in
